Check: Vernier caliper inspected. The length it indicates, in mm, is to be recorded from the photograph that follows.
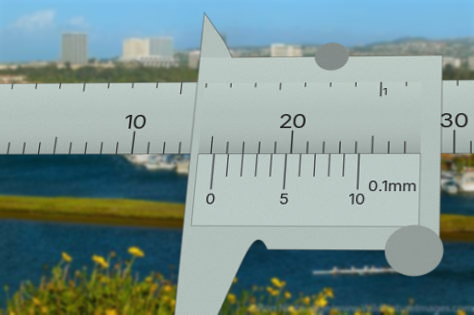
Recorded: 15.2 mm
